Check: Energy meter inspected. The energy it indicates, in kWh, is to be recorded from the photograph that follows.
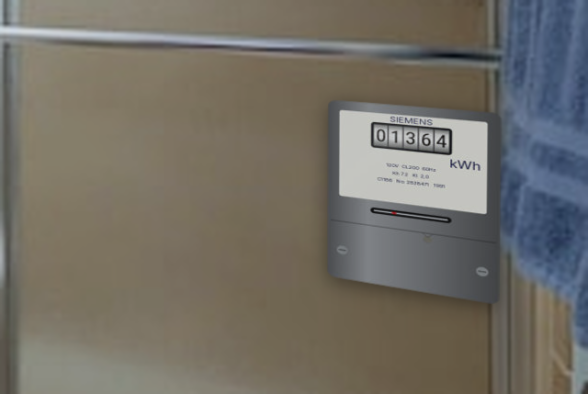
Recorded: 1364 kWh
